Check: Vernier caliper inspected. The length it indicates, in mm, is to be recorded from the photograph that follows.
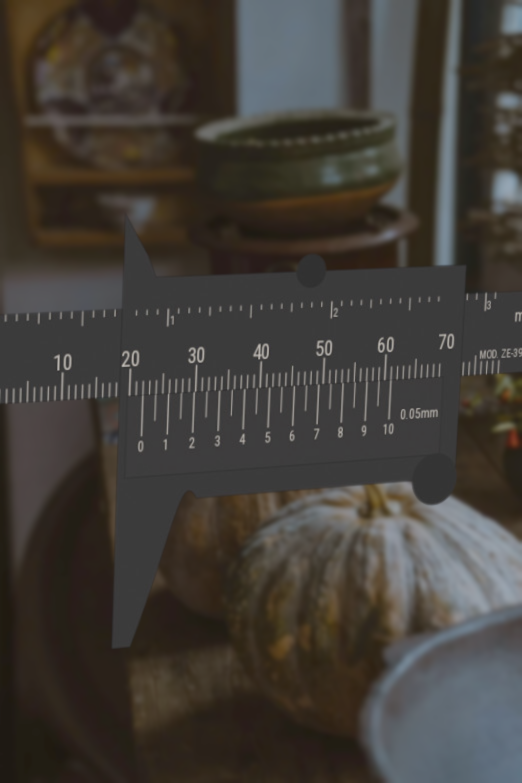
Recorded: 22.0 mm
